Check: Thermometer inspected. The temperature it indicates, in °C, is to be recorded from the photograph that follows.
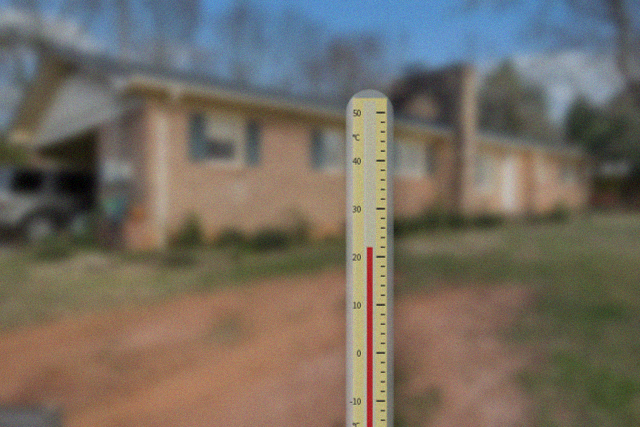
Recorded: 22 °C
